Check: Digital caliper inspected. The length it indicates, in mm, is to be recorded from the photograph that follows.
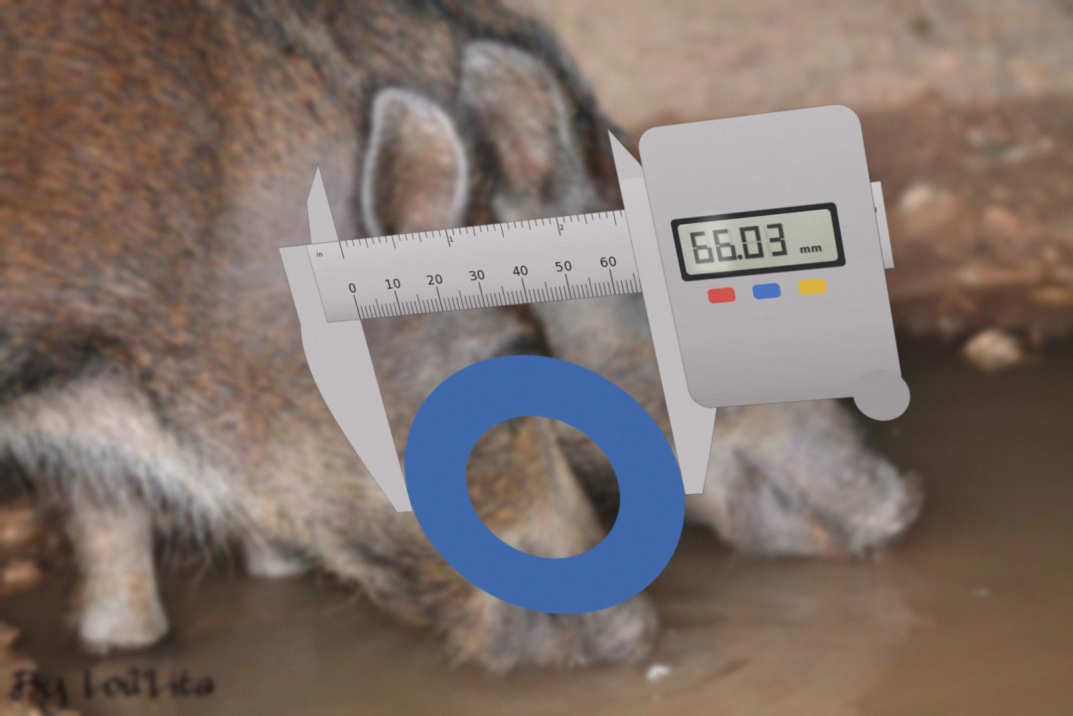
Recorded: 66.03 mm
